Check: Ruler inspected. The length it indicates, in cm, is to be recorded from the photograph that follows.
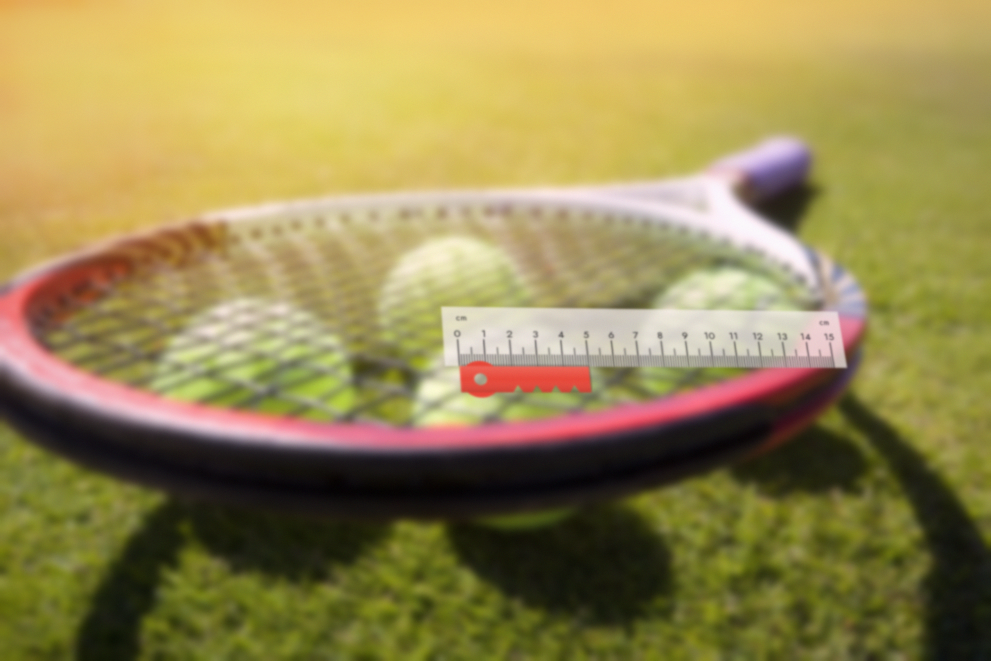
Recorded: 5 cm
